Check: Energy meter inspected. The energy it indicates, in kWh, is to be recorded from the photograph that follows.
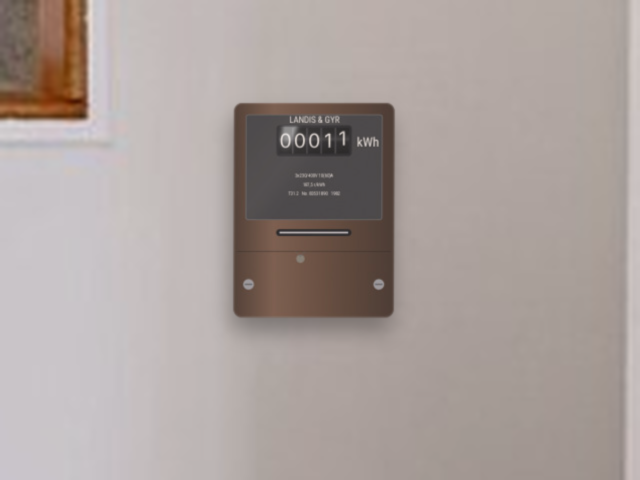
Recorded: 11 kWh
